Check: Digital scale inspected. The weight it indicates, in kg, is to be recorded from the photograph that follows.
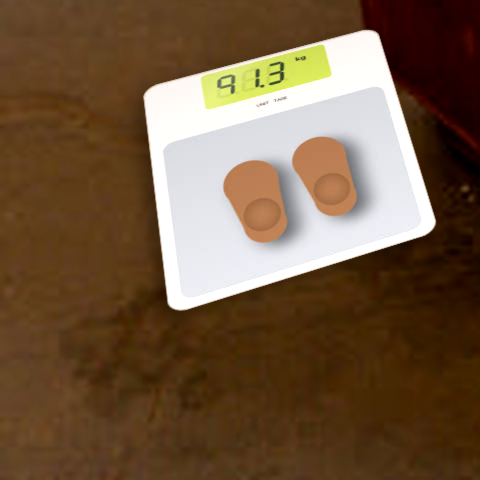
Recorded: 91.3 kg
